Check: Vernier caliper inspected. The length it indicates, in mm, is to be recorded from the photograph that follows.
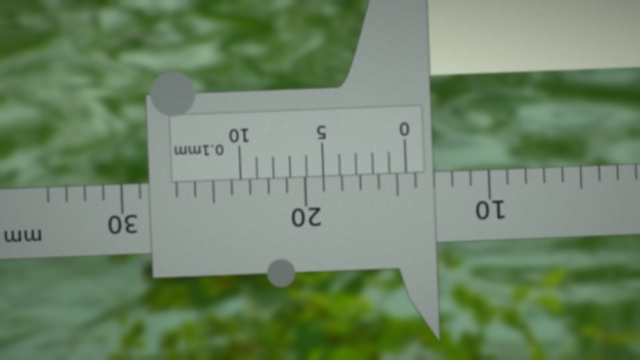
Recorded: 14.5 mm
